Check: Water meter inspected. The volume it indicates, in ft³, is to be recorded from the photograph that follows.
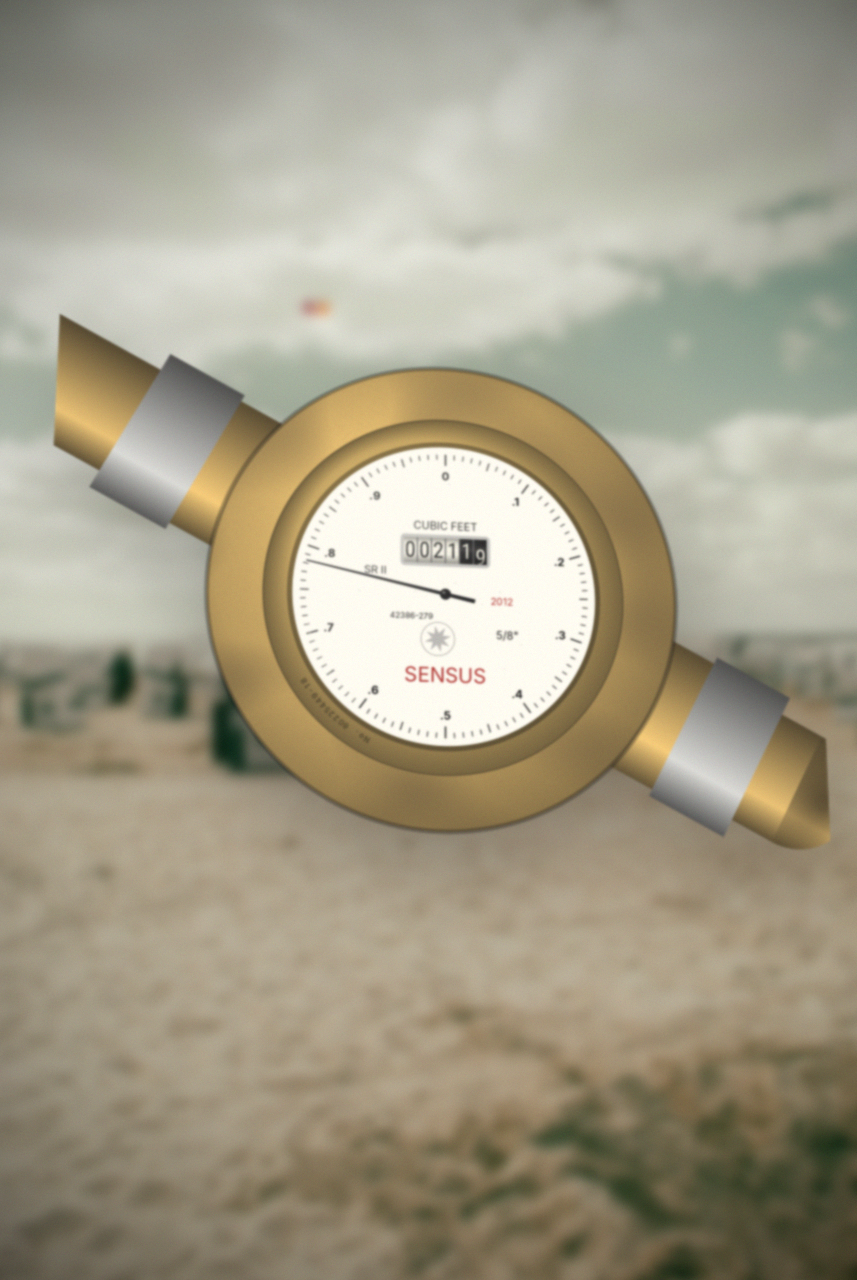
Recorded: 2118.78 ft³
